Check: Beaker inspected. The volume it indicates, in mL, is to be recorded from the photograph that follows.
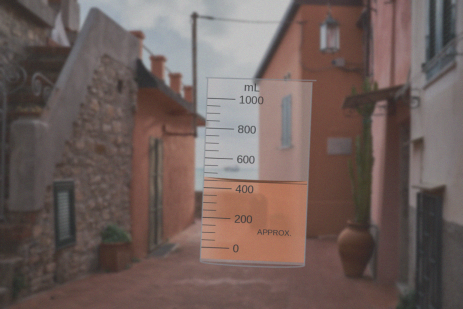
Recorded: 450 mL
